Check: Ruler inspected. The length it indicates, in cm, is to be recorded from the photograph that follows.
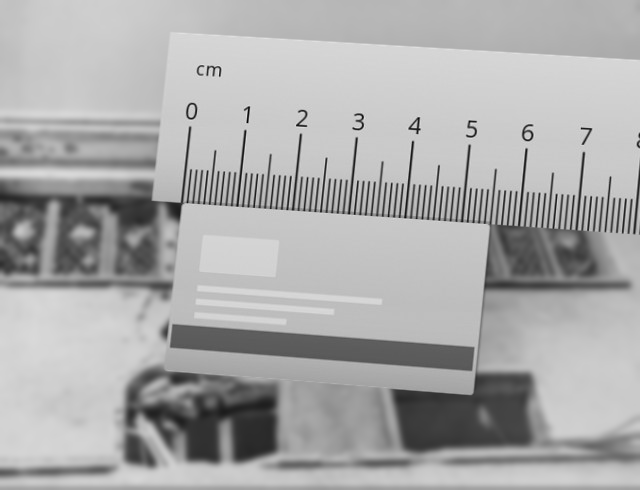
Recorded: 5.5 cm
